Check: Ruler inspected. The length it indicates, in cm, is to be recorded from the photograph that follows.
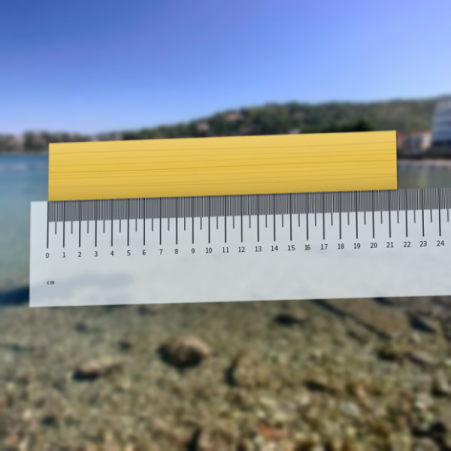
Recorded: 21.5 cm
